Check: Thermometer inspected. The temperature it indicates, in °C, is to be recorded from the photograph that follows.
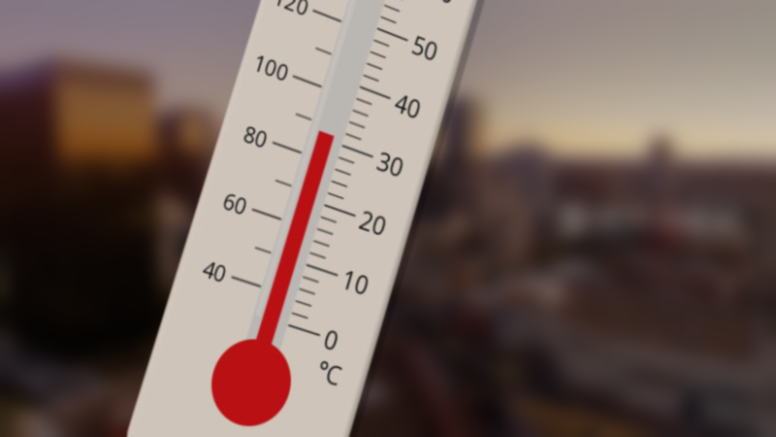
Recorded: 31 °C
